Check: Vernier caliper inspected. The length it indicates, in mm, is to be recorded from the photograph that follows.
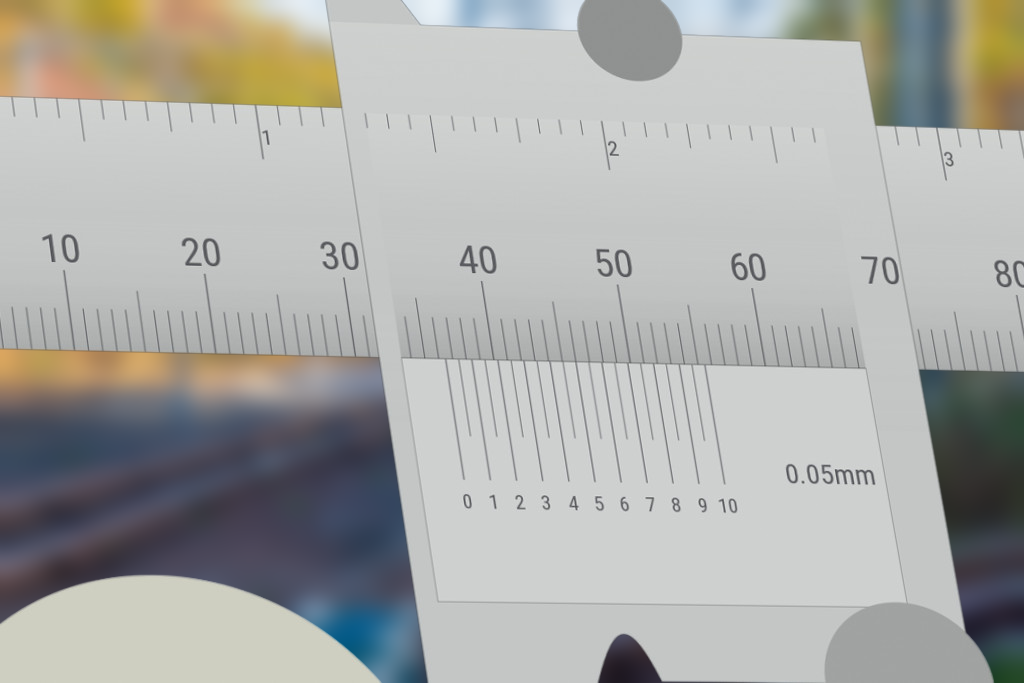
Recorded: 36.5 mm
